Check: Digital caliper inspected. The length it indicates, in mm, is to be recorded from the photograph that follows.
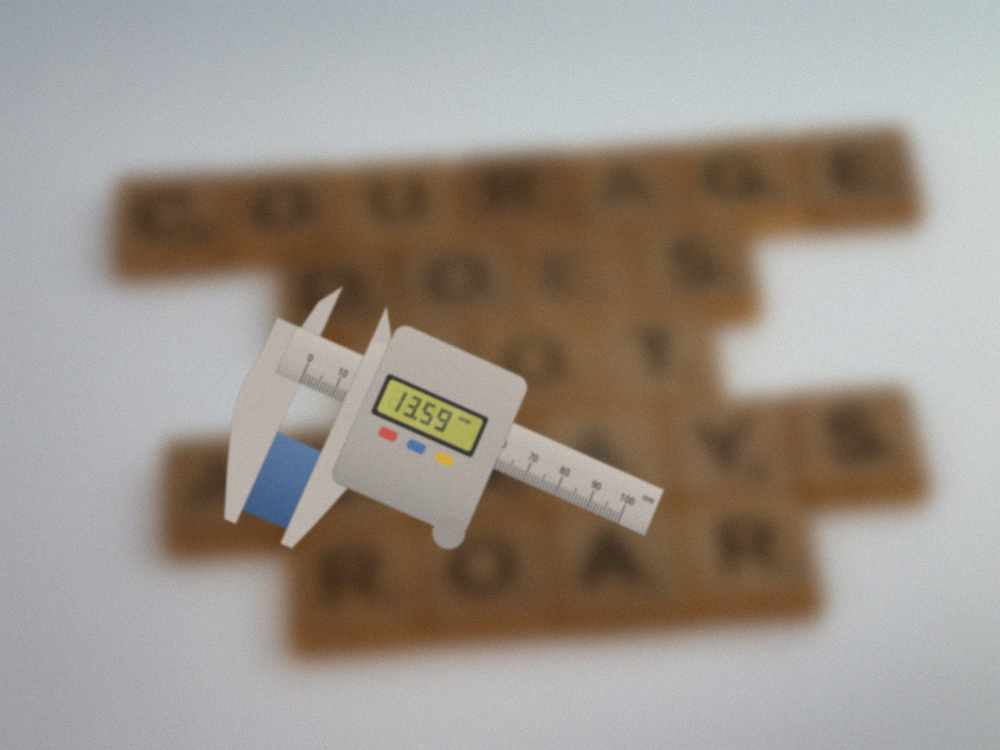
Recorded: 13.59 mm
